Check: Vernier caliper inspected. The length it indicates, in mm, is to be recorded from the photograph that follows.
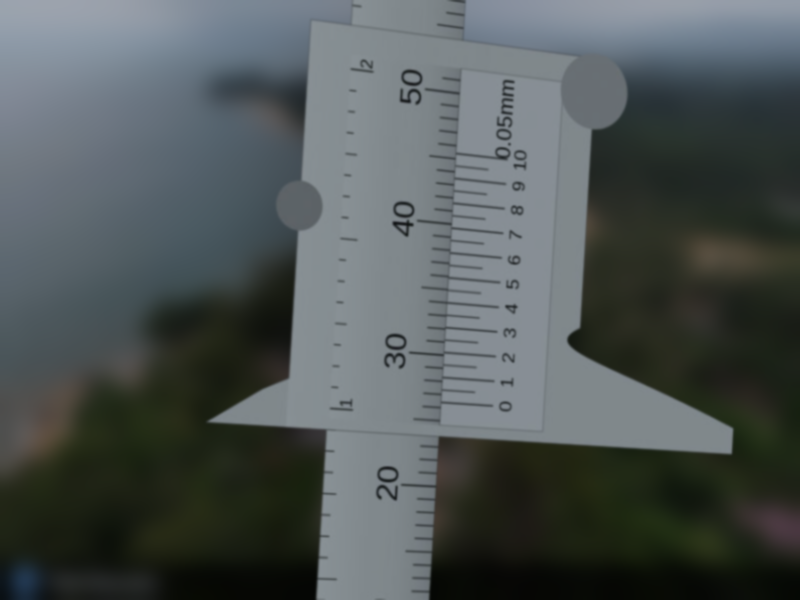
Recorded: 26.4 mm
